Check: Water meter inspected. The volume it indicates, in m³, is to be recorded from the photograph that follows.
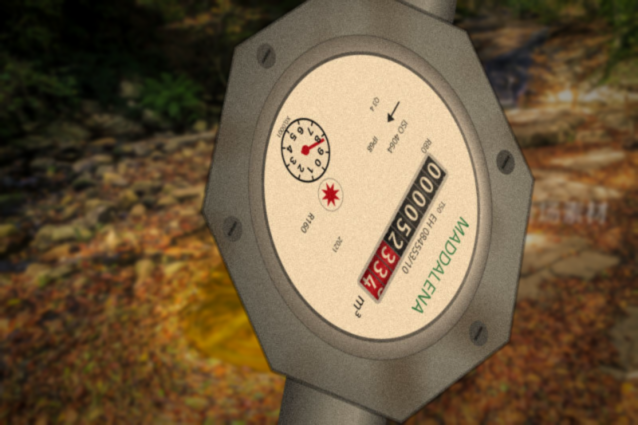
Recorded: 52.3338 m³
